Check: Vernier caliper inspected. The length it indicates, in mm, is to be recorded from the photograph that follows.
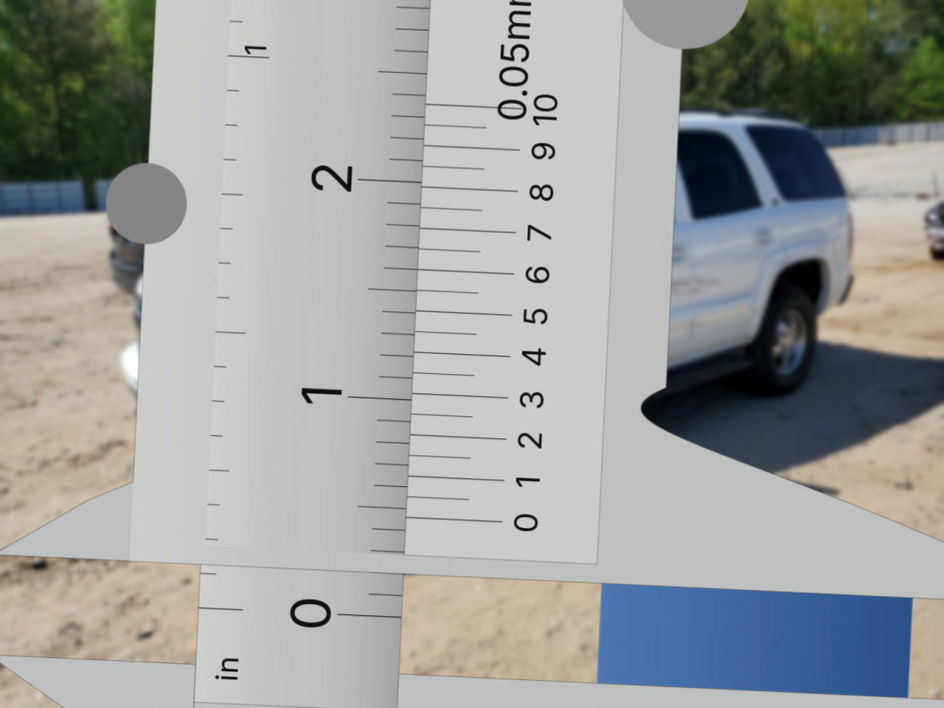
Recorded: 4.60 mm
